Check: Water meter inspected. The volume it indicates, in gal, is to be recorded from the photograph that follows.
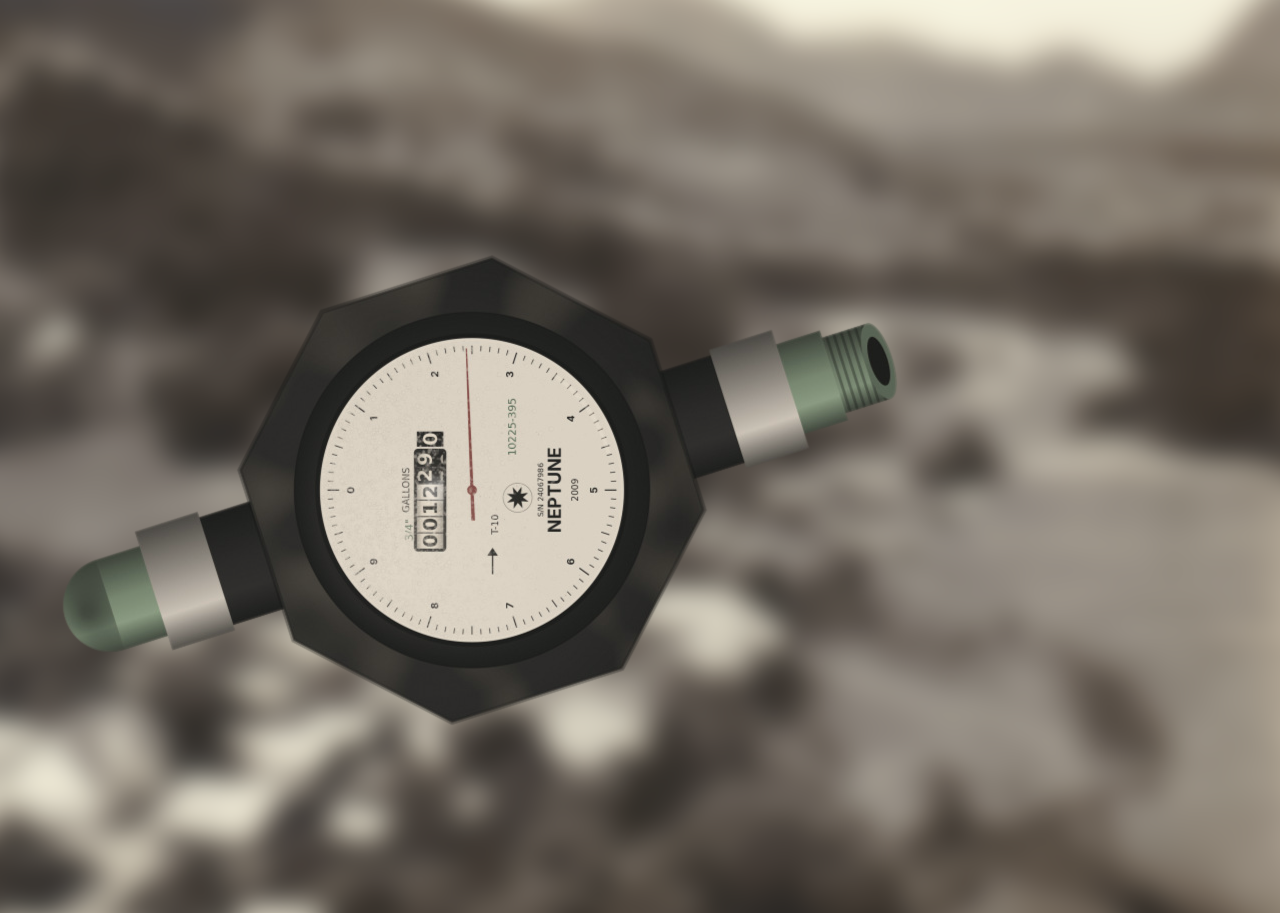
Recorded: 12292.4 gal
